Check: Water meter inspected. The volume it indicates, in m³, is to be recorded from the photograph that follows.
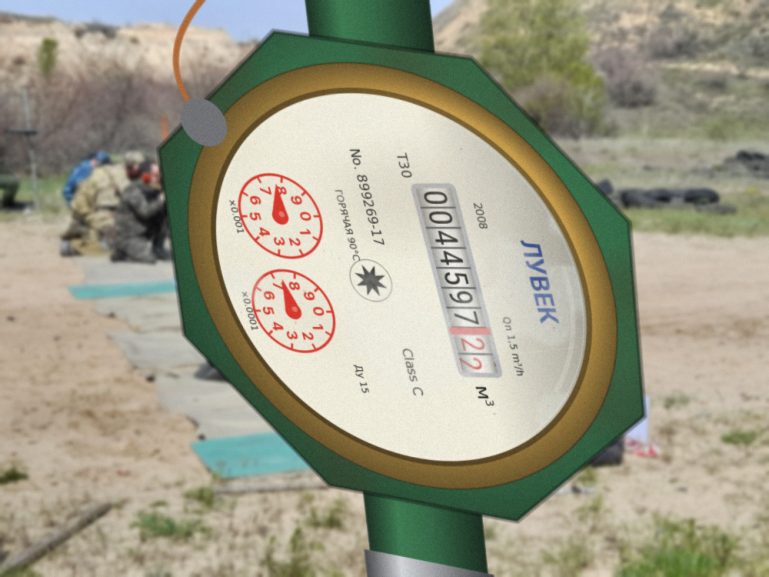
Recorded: 44597.2177 m³
